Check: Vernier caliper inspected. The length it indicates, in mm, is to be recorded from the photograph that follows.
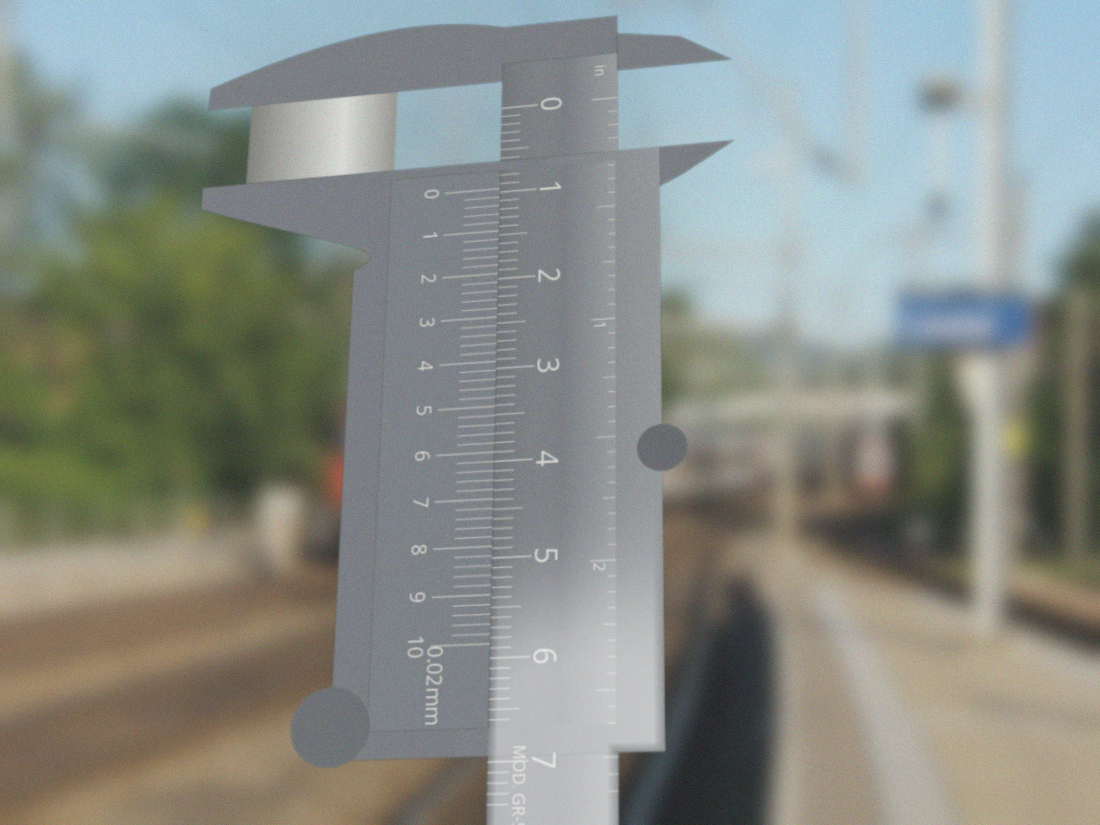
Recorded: 9.6 mm
